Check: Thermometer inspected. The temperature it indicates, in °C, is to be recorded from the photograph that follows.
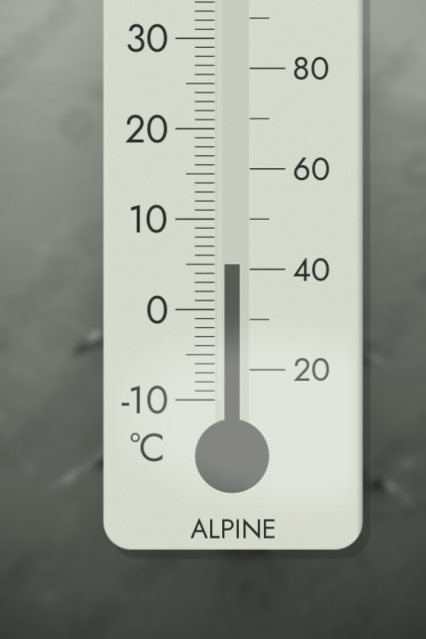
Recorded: 5 °C
